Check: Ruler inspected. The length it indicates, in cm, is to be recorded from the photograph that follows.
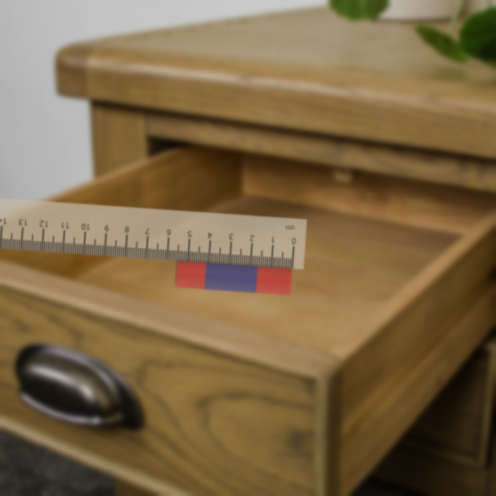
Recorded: 5.5 cm
